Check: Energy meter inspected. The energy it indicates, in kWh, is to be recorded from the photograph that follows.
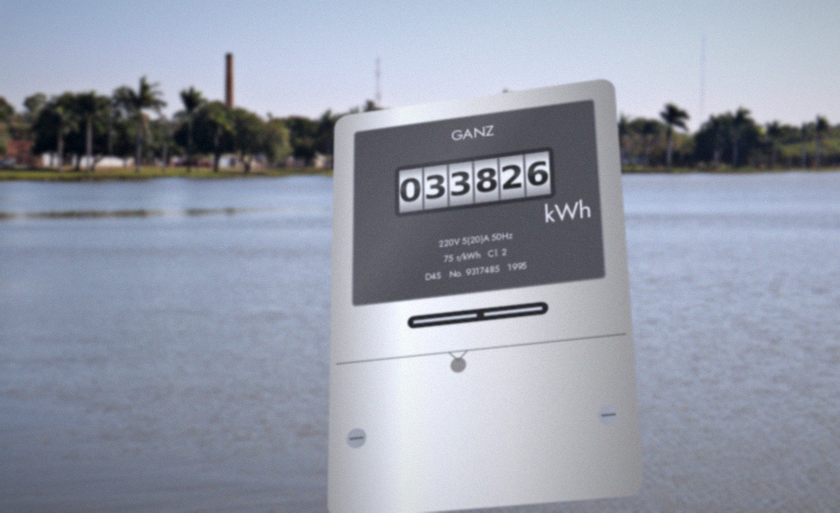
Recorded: 33826 kWh
